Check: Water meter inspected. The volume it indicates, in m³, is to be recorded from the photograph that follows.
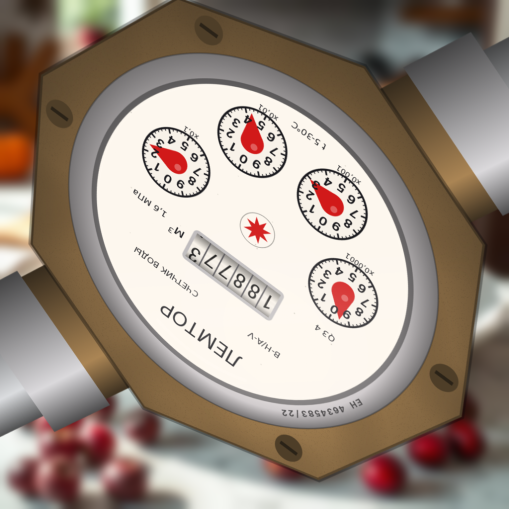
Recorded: 188773.2429 m³
